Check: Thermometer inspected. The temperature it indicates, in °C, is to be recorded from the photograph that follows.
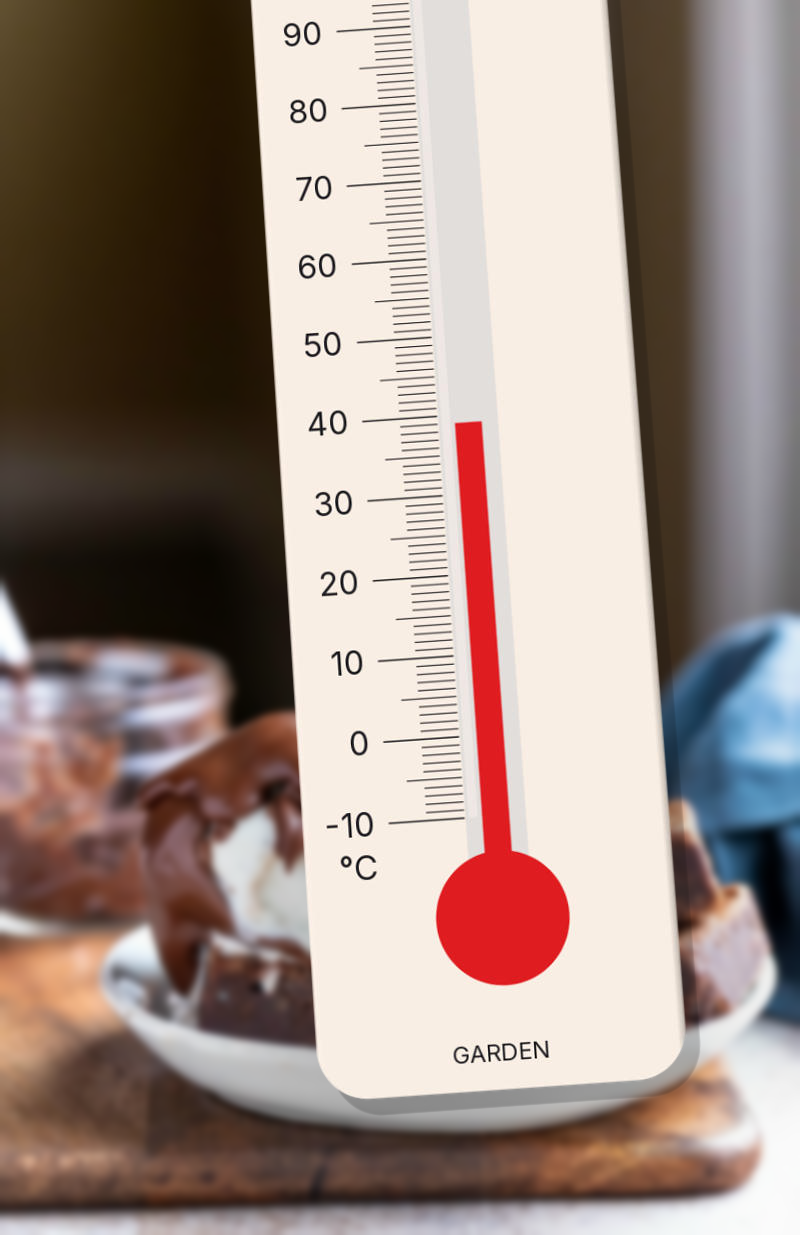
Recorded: 39 °C
